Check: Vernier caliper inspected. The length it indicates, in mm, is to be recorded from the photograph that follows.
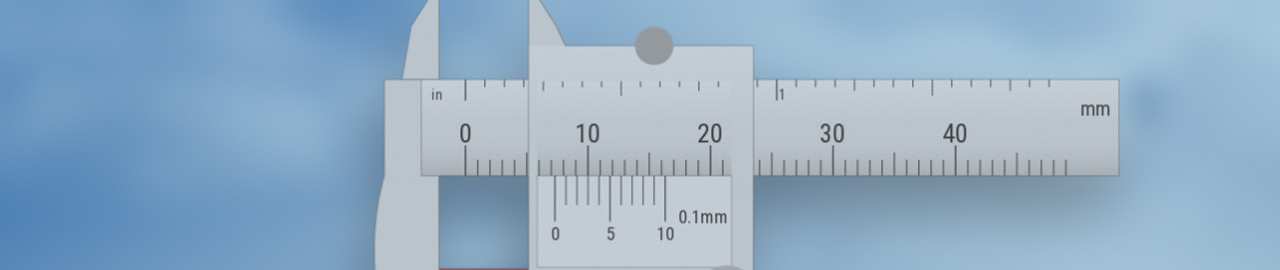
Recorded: 7.3 mm
